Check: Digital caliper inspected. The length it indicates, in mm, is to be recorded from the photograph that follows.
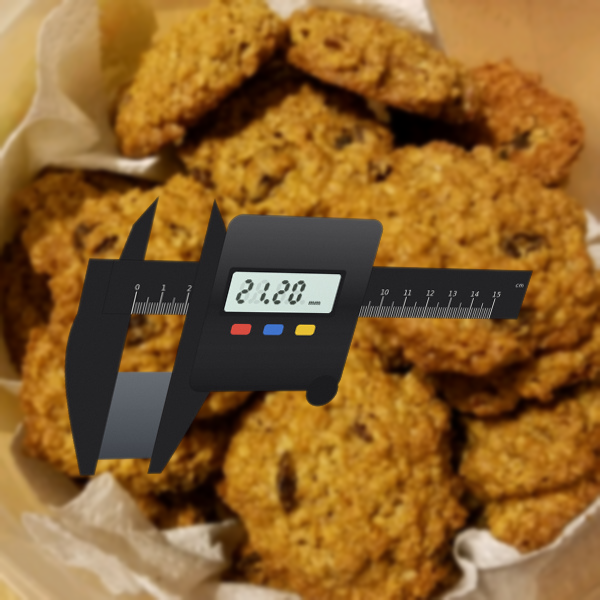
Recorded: 21.20 mm
